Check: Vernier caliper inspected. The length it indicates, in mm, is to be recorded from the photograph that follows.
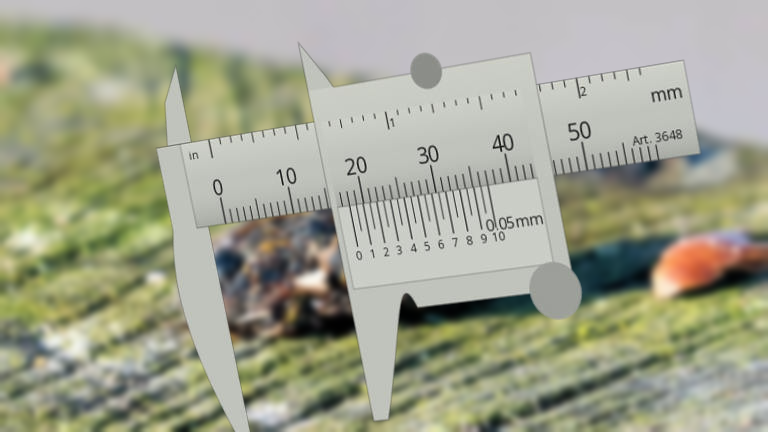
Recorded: 18.0 mm
